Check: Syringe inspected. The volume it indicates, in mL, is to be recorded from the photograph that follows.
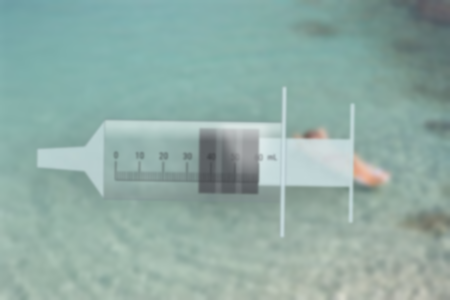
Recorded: 35 mL
